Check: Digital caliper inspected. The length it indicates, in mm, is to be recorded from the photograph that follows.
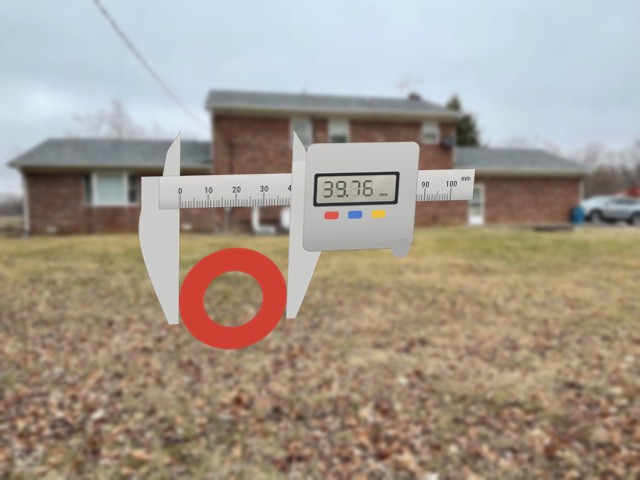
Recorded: 39.76 mm
